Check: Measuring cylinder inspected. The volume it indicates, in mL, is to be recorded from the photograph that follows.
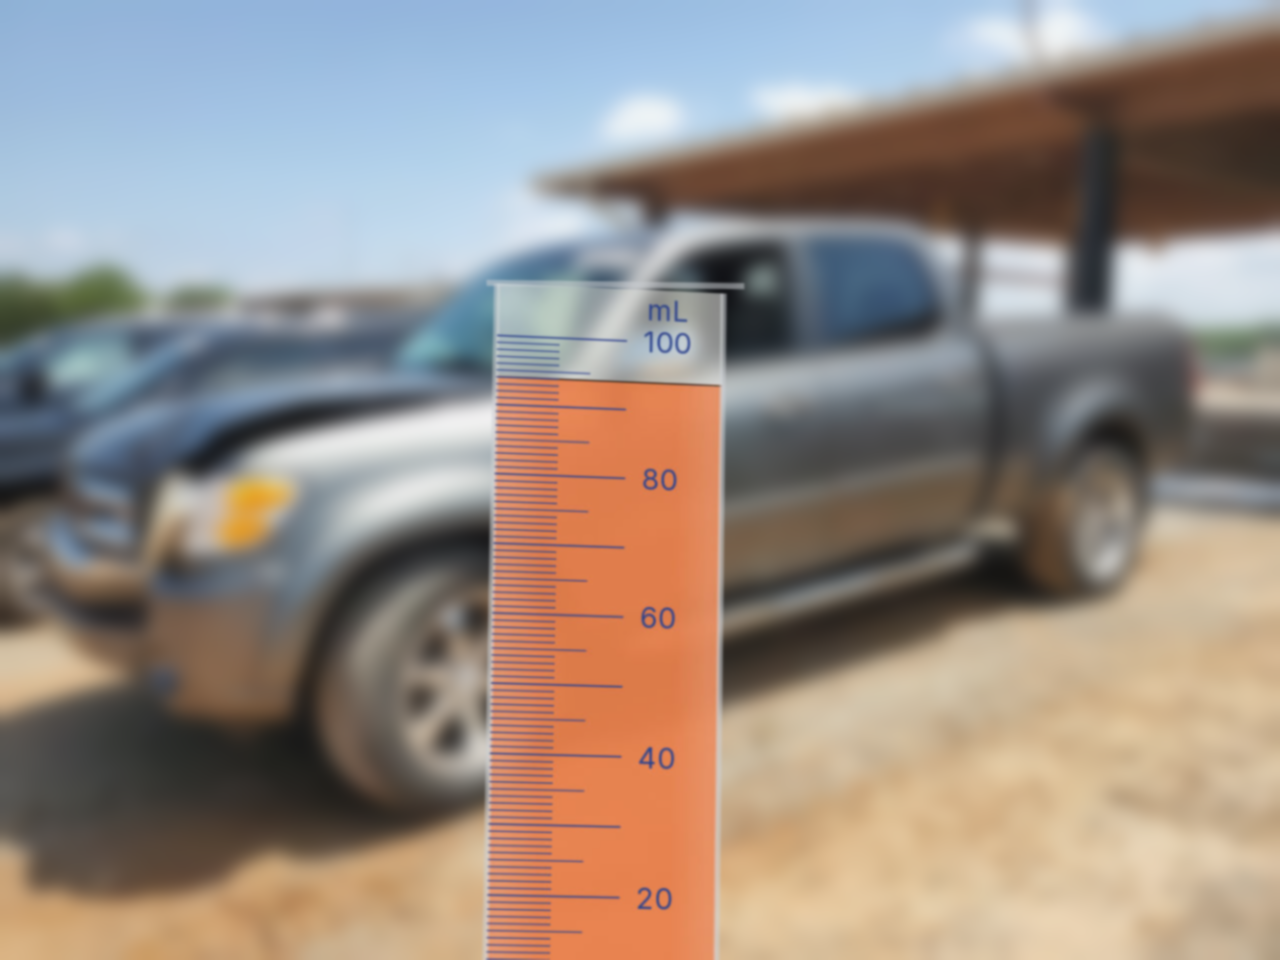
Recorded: 94 mL
